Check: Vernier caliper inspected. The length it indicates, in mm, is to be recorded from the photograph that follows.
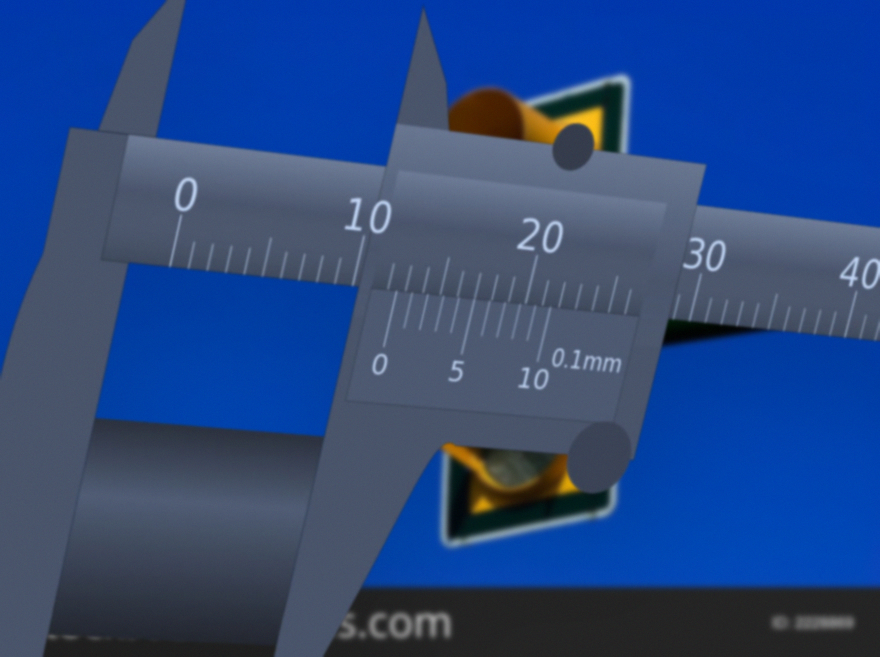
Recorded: 12.5 mm
